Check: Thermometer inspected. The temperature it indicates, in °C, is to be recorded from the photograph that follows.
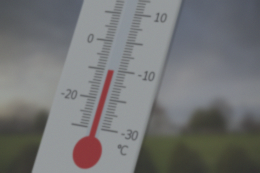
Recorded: -10 °C
